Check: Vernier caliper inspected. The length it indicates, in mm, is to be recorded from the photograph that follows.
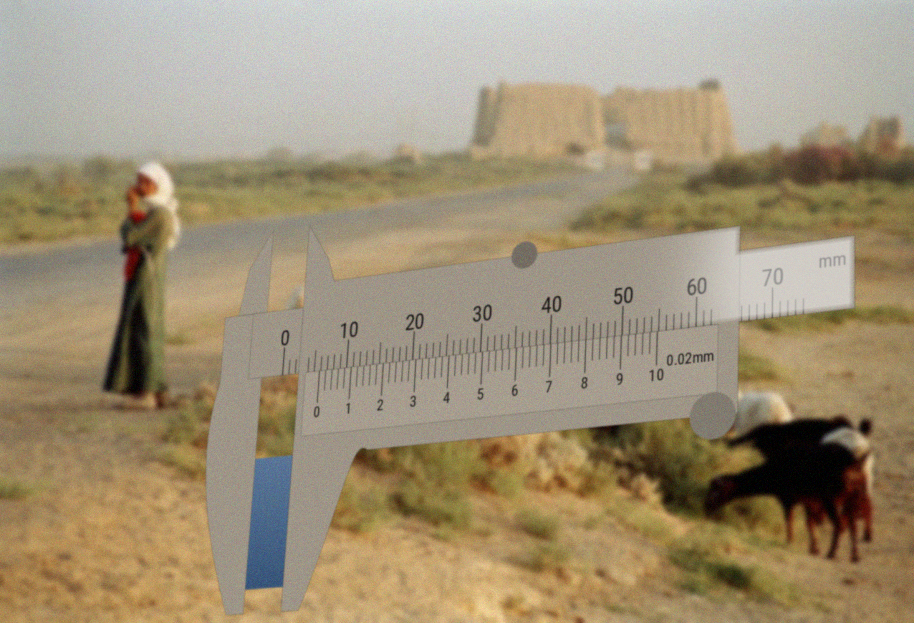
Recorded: 5.8 mm
